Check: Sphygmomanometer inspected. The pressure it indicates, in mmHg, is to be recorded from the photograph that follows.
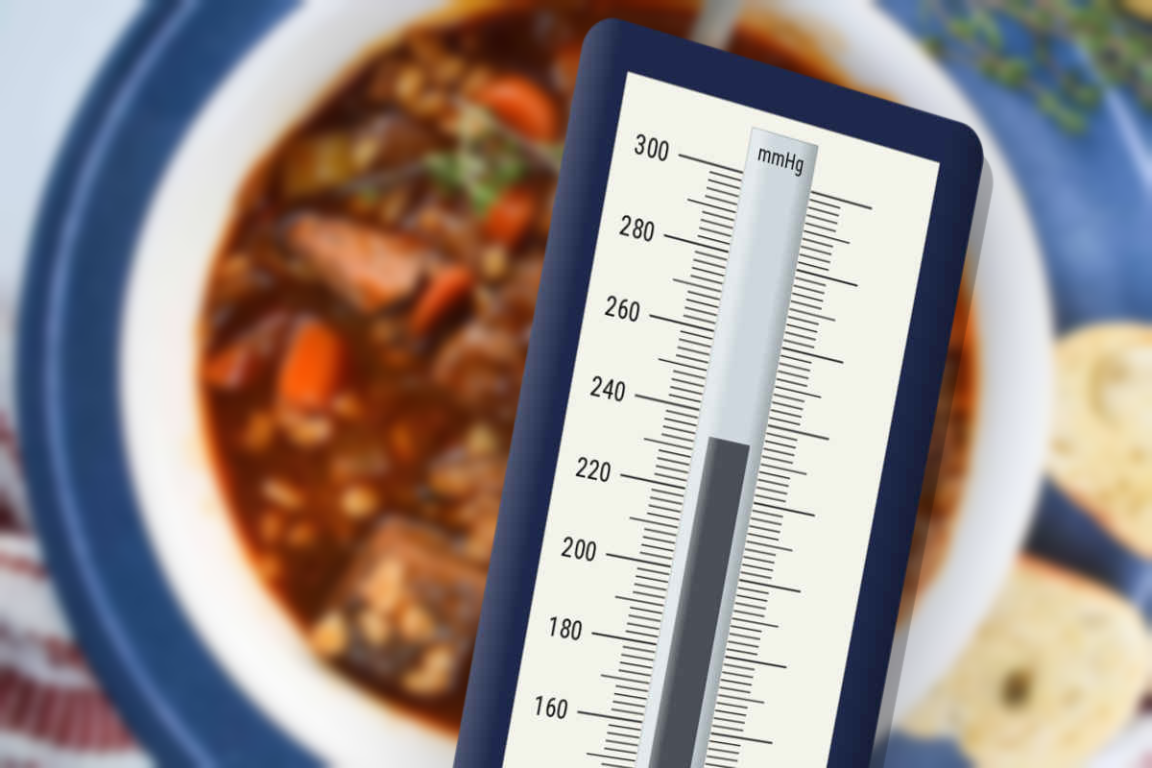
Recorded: 234 mmHg
